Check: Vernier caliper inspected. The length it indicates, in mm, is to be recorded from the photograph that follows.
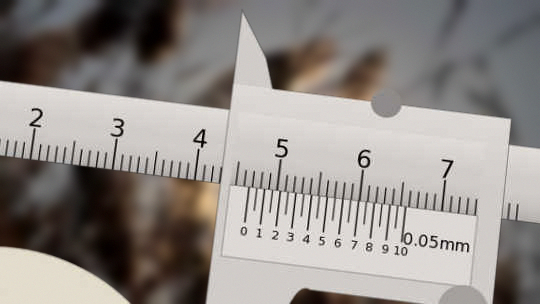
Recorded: 46.6 mm
